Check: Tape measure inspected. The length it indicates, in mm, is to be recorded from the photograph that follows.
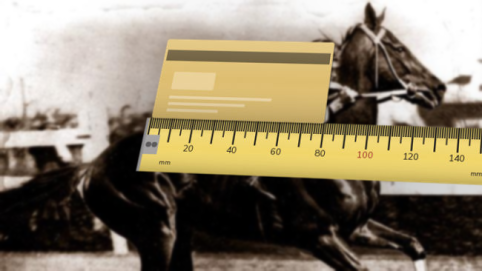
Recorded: 80 mm
